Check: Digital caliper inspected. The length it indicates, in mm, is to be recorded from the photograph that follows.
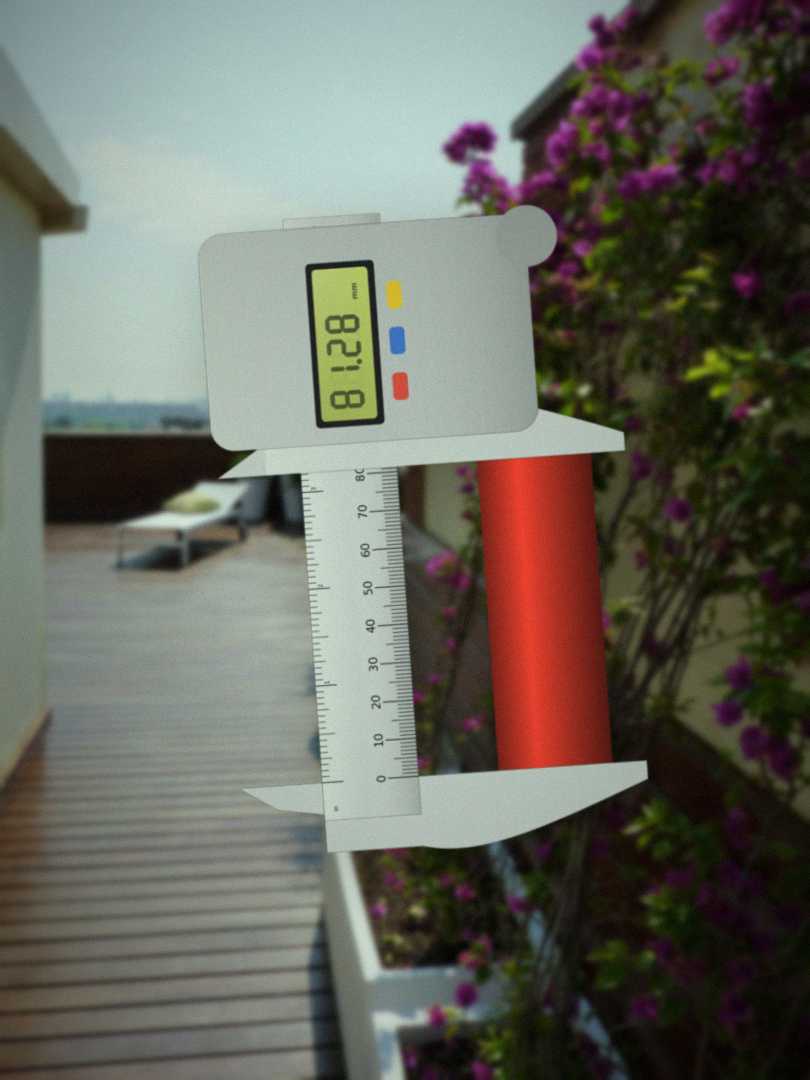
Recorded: 81.28 mm
